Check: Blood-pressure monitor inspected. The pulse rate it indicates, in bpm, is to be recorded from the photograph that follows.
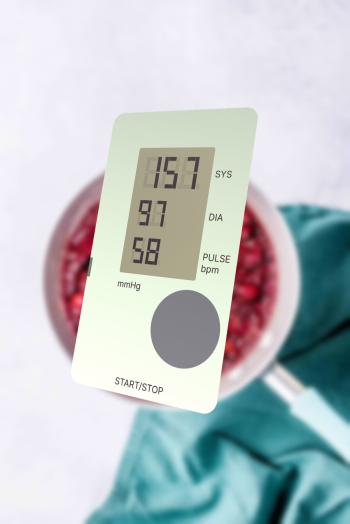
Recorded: 58 bpm
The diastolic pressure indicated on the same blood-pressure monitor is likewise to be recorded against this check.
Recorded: 97 mmHg
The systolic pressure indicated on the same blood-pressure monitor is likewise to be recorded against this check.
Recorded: 157 mmHg
